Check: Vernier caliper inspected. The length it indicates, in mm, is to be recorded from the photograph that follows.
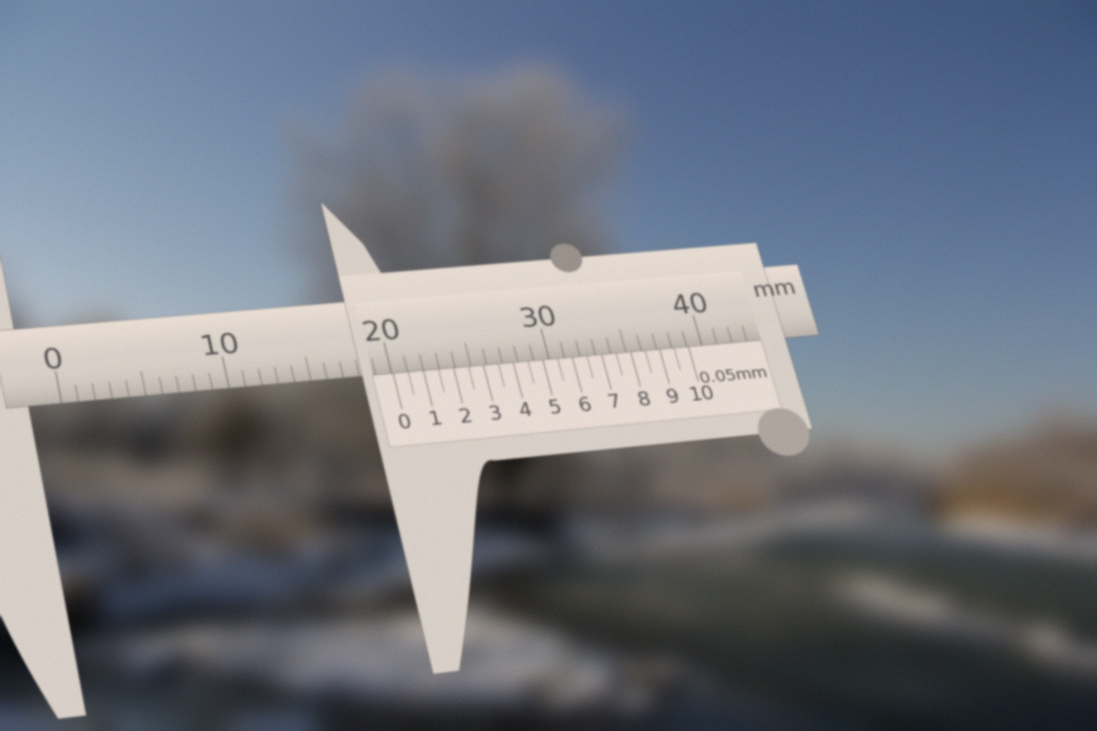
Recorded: 20.1 mm
